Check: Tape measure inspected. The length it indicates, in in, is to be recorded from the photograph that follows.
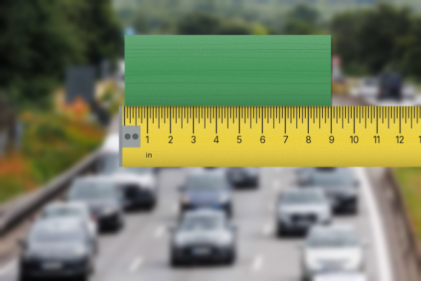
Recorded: 9 in
